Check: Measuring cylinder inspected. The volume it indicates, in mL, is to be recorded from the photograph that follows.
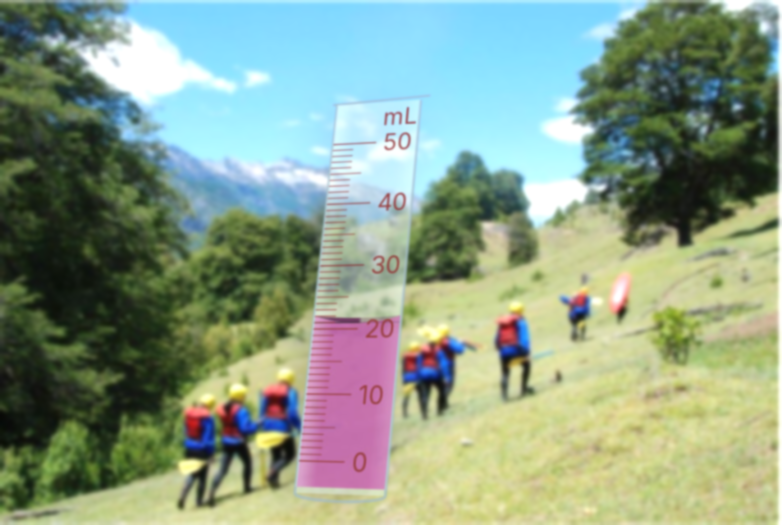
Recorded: 21 mL
